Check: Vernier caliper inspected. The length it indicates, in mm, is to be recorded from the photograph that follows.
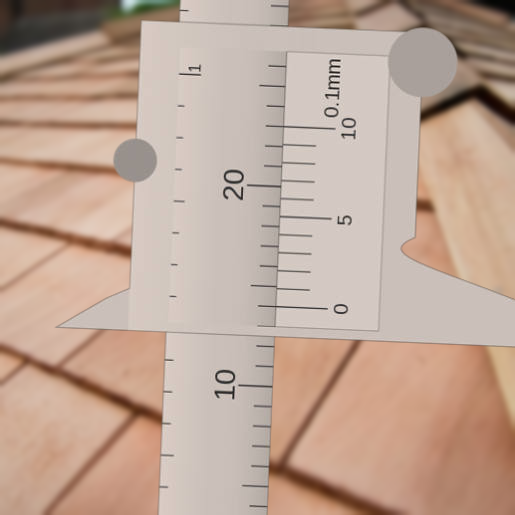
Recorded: 14.0 mm
